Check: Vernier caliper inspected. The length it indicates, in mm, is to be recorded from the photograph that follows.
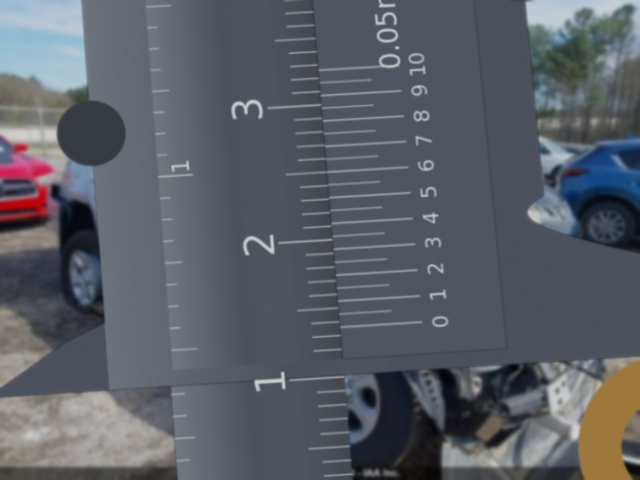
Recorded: 13.6 mm
